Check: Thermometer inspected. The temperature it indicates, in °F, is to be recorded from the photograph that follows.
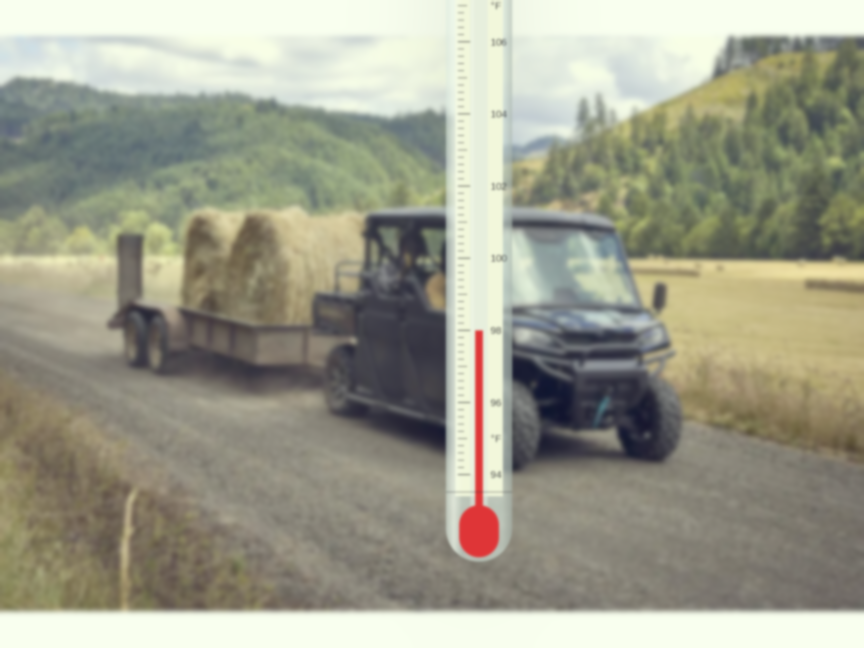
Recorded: 98 °F
